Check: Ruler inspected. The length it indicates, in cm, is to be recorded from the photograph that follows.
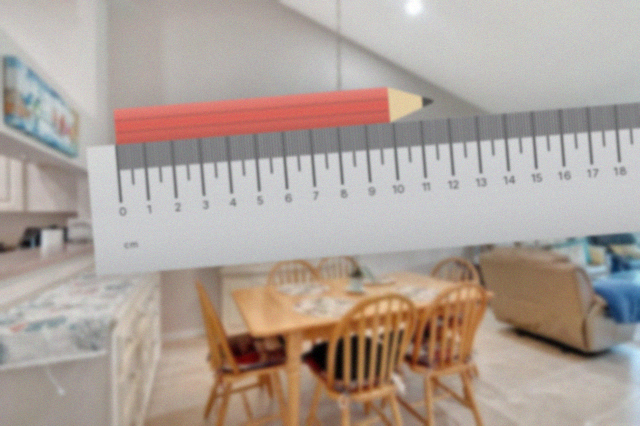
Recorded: 11.5 cm
